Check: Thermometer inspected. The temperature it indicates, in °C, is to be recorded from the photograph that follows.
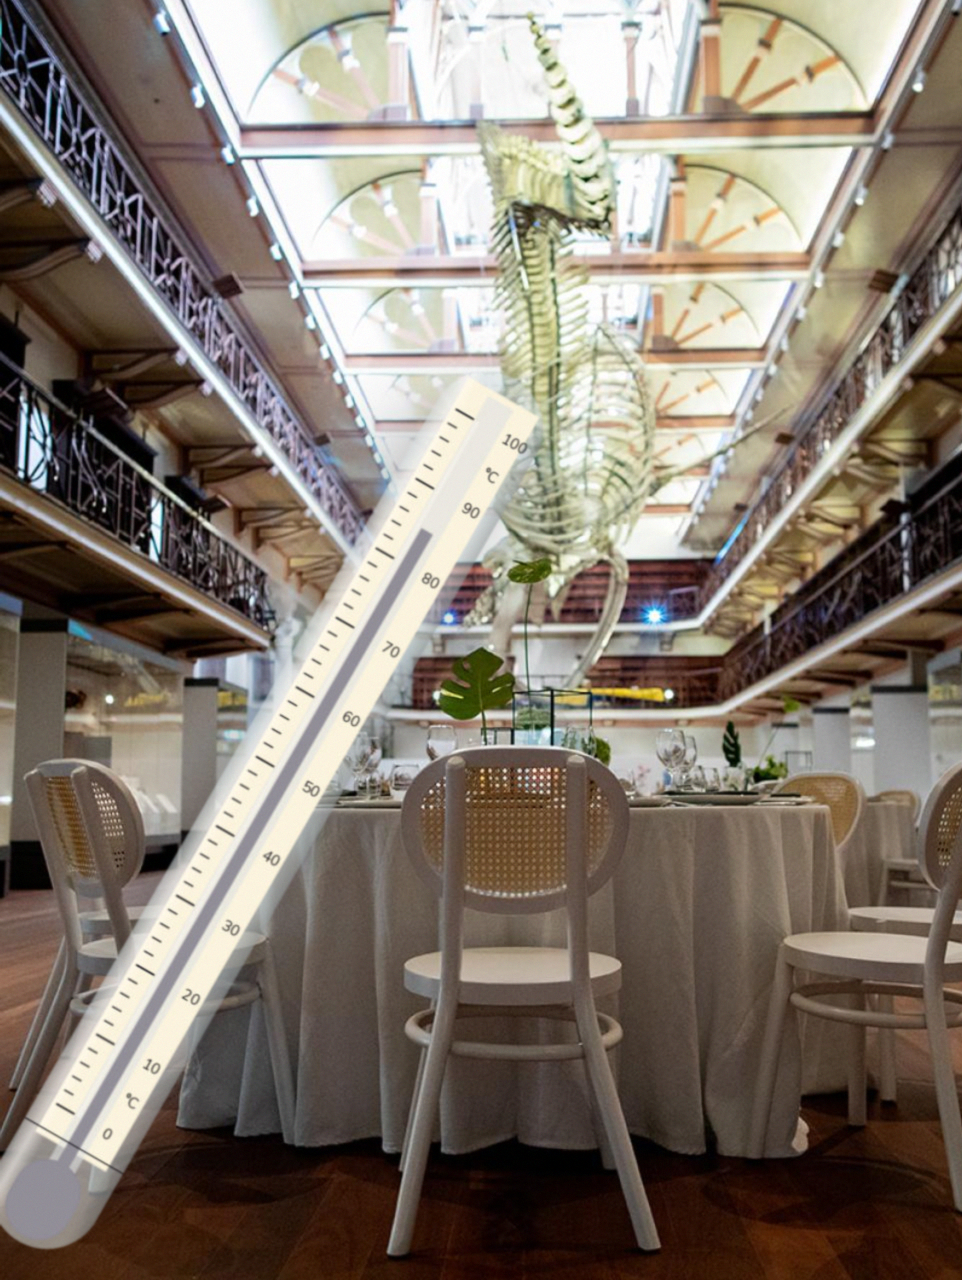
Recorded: 85 °C
